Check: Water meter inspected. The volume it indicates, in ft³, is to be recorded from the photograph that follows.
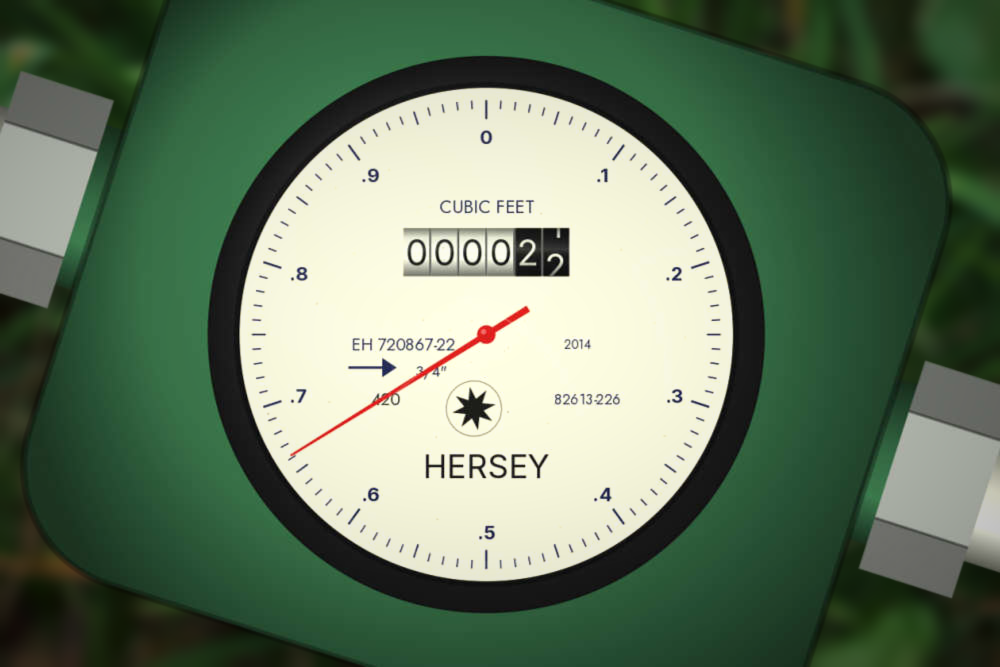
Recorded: 21.66 ft³
